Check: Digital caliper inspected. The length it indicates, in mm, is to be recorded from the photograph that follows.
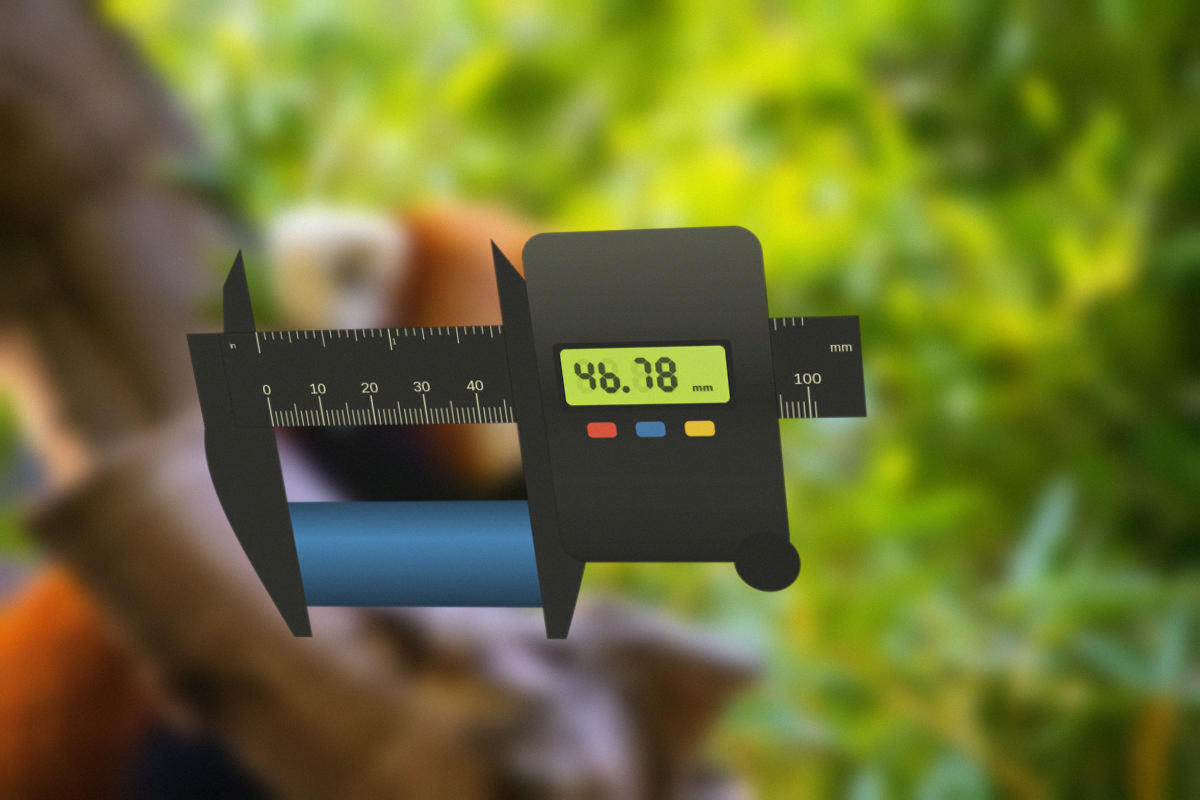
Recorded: 46.78 mm
